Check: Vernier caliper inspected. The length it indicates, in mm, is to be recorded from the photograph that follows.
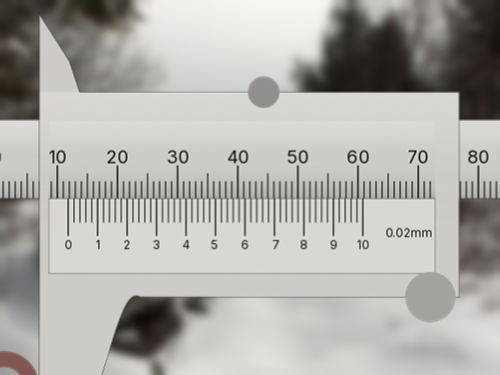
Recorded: 11.8 mm
